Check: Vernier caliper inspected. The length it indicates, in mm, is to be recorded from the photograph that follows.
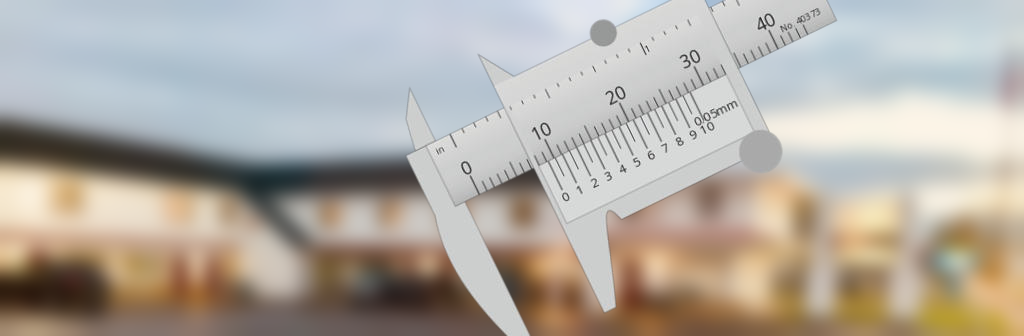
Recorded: 9.2 mm
